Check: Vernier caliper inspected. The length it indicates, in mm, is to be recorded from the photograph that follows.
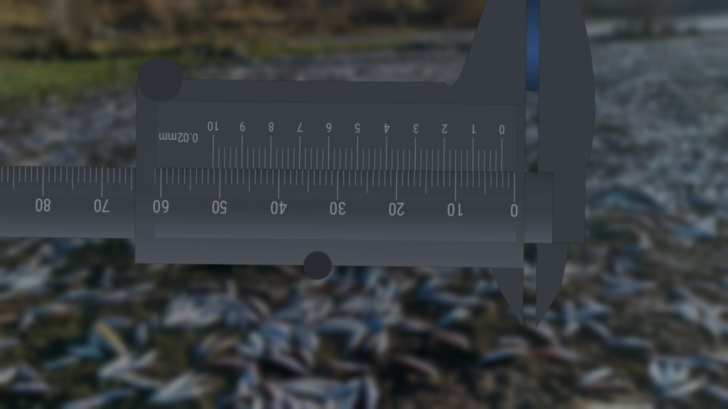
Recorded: 2.2 mm
